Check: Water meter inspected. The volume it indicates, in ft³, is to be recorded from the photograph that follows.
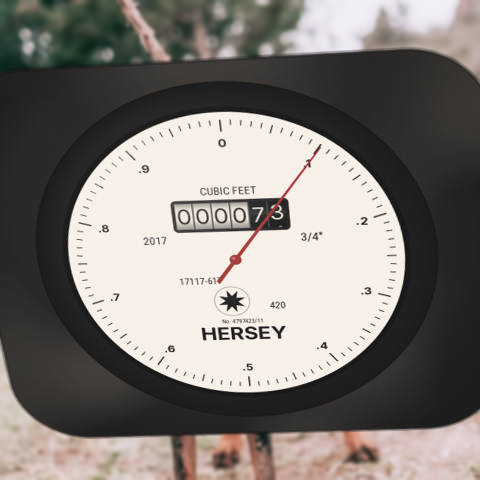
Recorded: 73.10 ft³
